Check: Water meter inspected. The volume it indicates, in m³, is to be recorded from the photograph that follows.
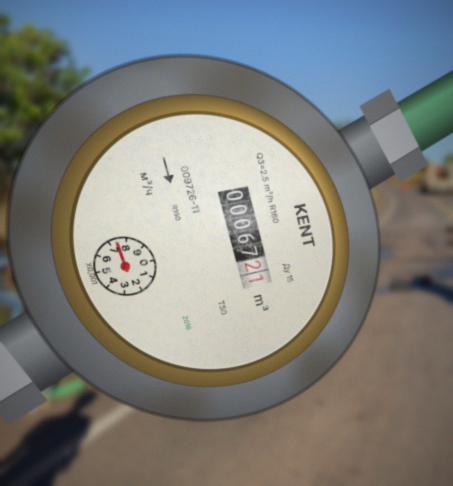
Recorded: 67.217 m³
